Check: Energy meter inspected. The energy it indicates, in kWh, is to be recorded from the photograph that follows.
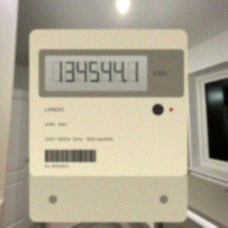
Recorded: 134544.1 kWh
